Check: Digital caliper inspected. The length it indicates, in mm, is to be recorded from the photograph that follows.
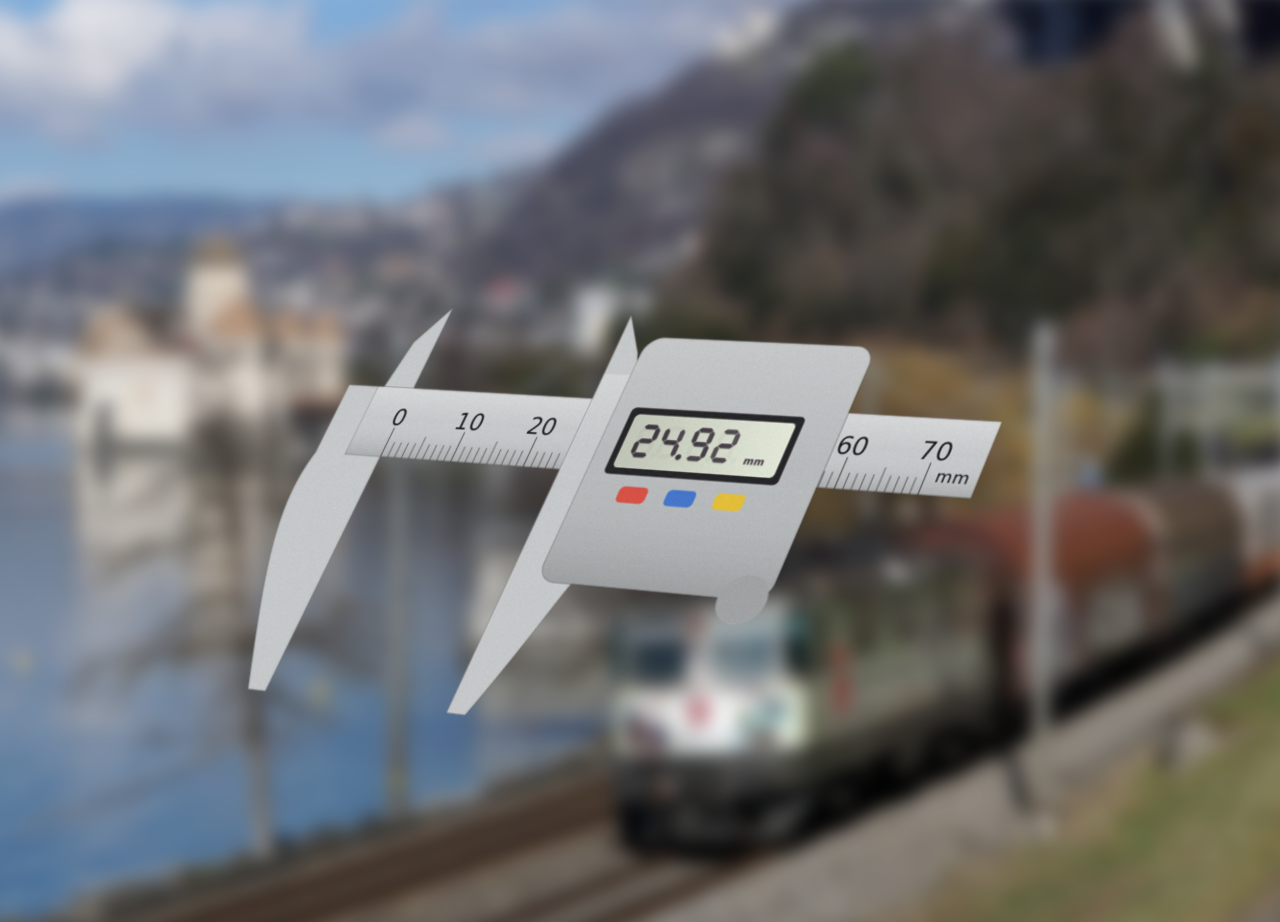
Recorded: 24.92 mm
